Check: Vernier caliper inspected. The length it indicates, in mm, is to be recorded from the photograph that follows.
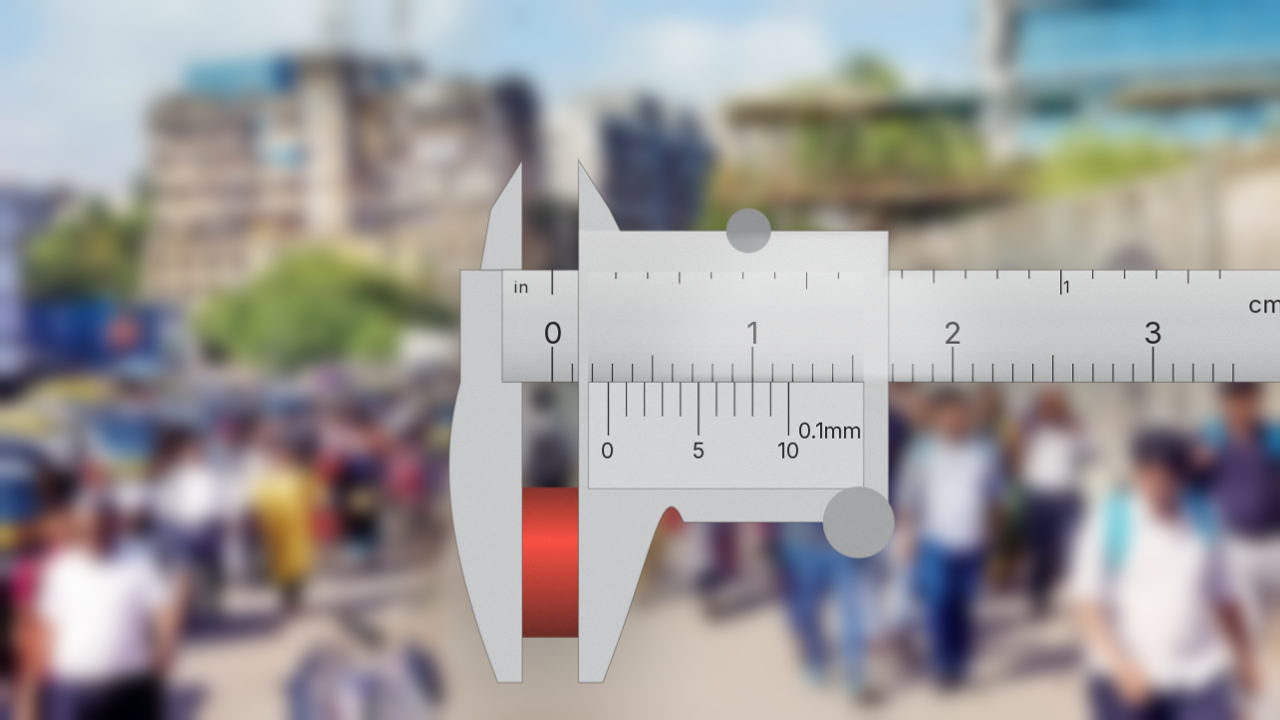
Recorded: 2.8 mm
